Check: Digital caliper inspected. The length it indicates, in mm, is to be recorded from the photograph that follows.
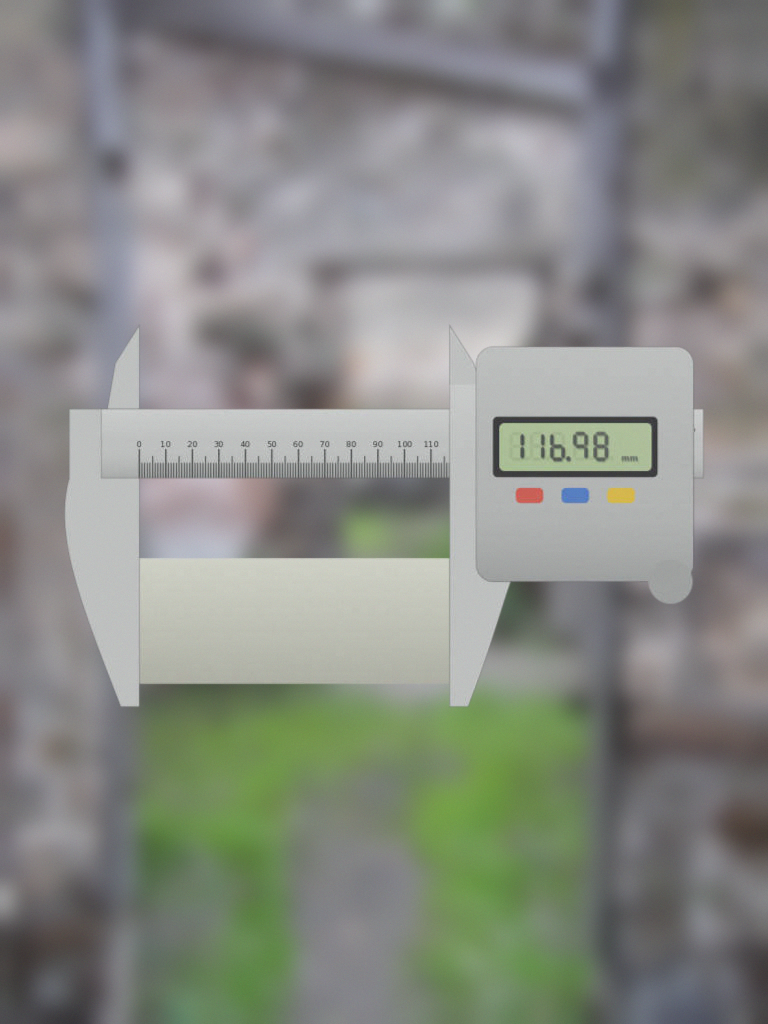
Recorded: 116.98 mm
